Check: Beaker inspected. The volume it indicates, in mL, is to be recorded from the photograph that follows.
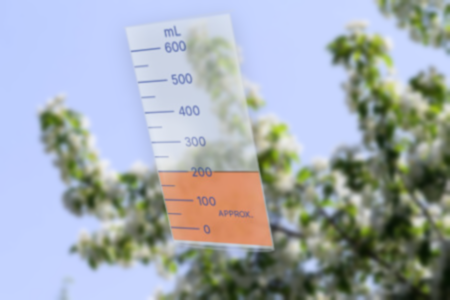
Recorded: 200 mL
